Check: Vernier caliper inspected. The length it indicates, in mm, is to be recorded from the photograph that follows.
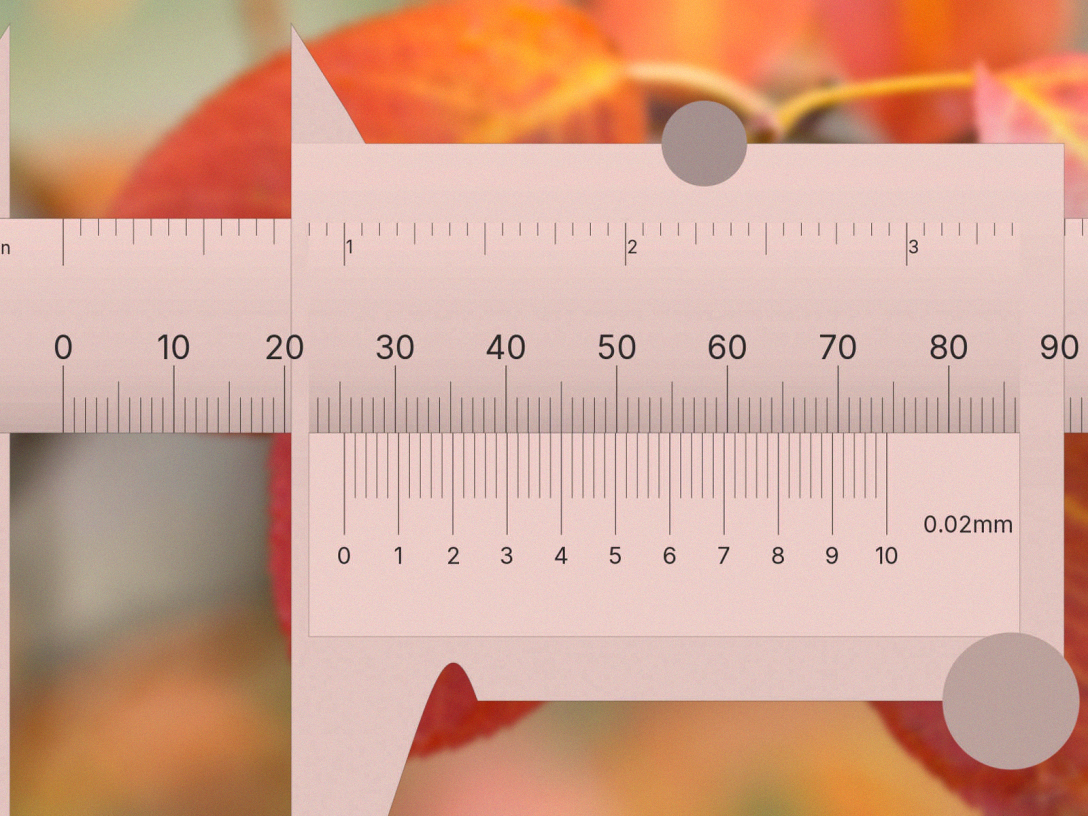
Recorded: 25.4 mm
